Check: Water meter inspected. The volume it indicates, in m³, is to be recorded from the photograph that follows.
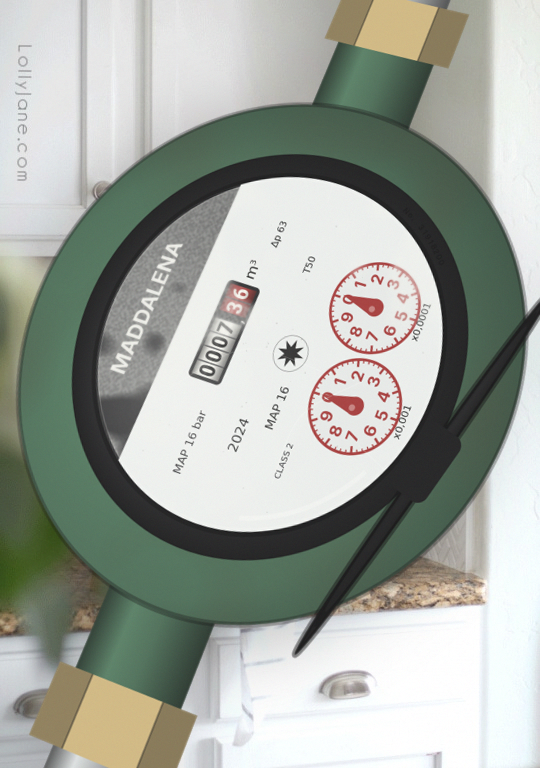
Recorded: 7.3600 m³
